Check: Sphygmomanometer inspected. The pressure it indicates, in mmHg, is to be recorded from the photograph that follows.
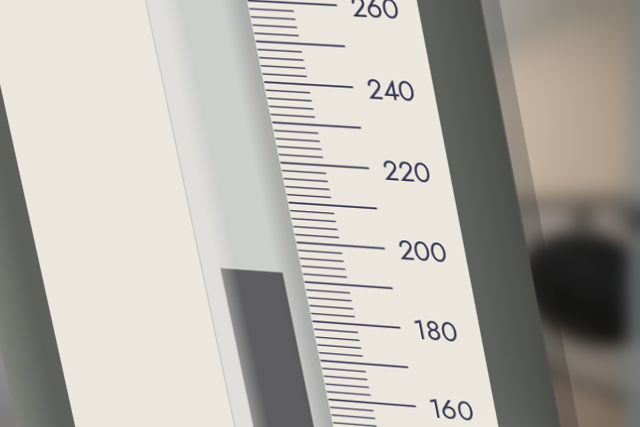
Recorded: 192 mmHg
